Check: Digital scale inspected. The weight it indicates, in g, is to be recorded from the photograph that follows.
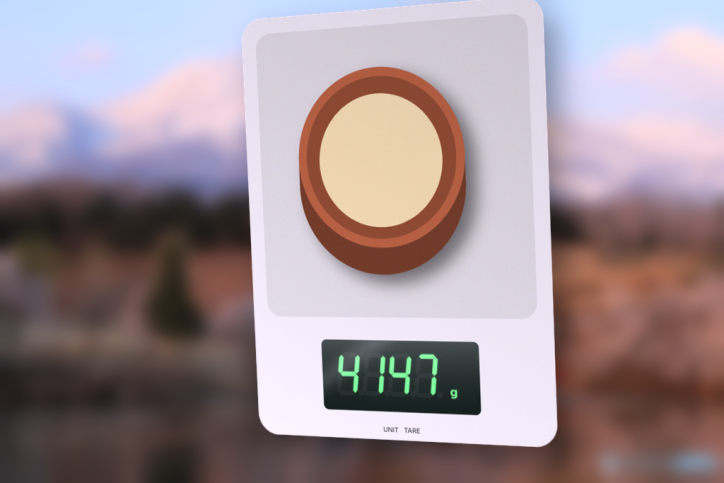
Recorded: 4147 g
